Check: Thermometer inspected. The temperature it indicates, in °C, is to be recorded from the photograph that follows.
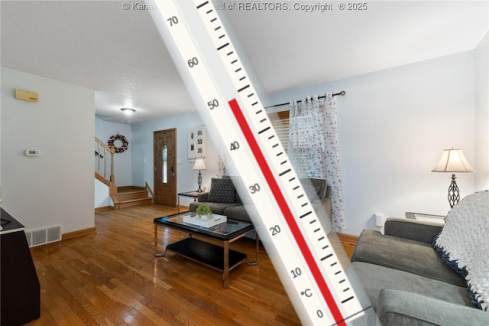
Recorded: 49 °C
